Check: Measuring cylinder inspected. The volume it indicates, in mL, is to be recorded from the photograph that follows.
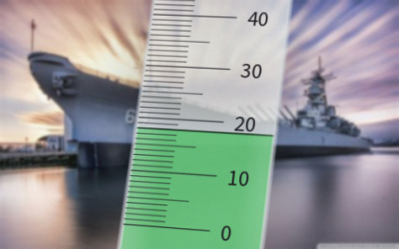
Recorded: 18 mL
